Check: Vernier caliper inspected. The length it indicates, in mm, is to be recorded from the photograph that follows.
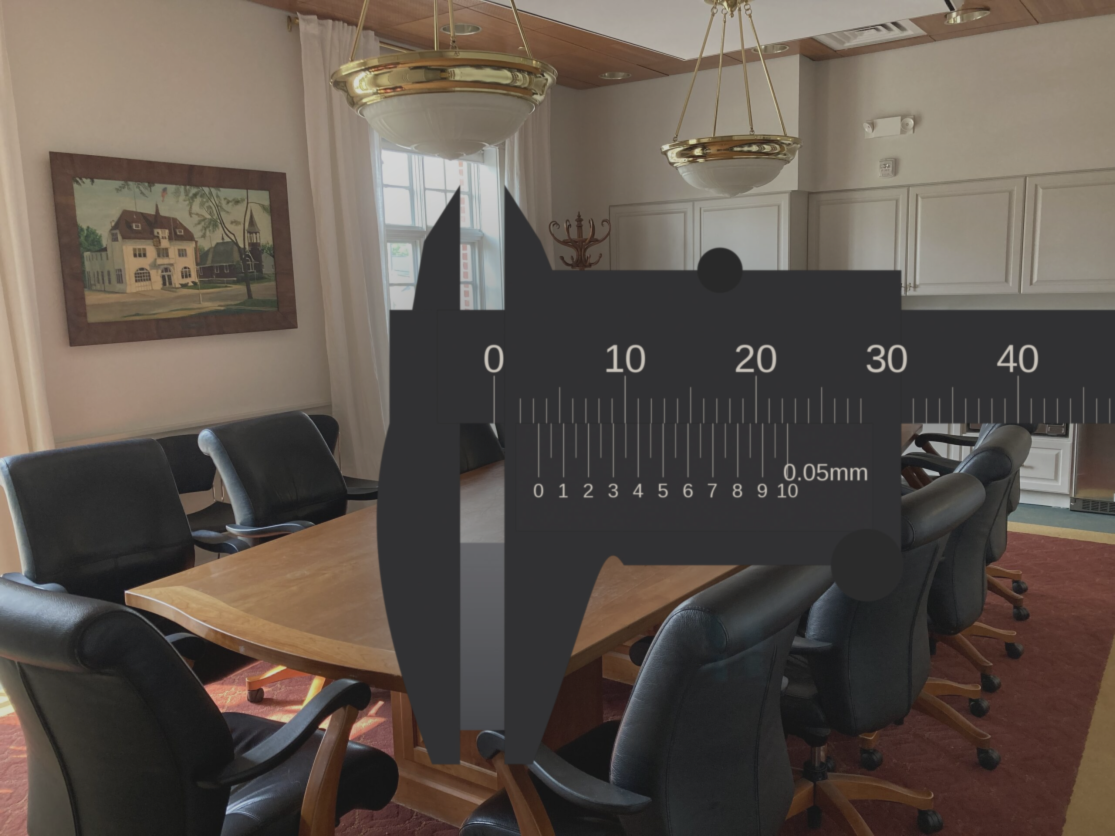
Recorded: 3.4 mm
